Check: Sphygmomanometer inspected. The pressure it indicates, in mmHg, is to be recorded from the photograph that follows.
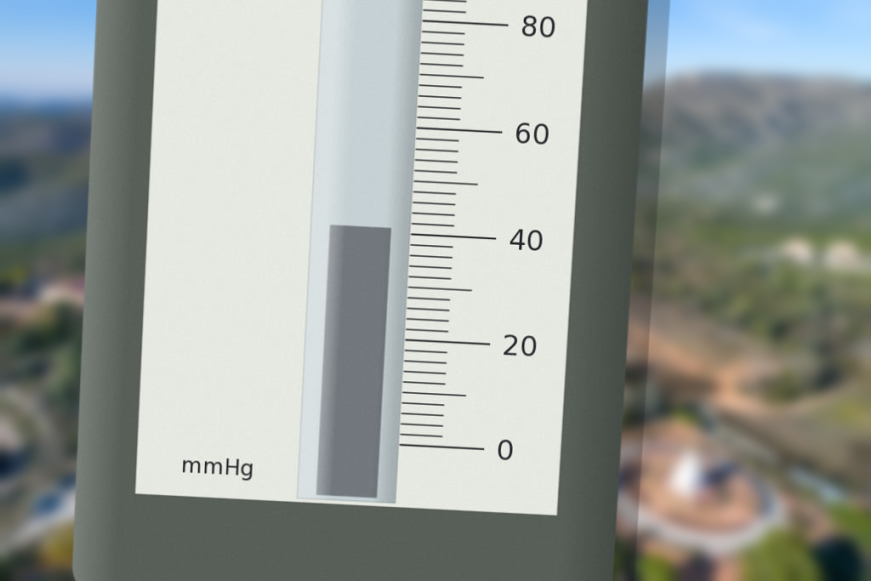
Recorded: 41 mmHg
